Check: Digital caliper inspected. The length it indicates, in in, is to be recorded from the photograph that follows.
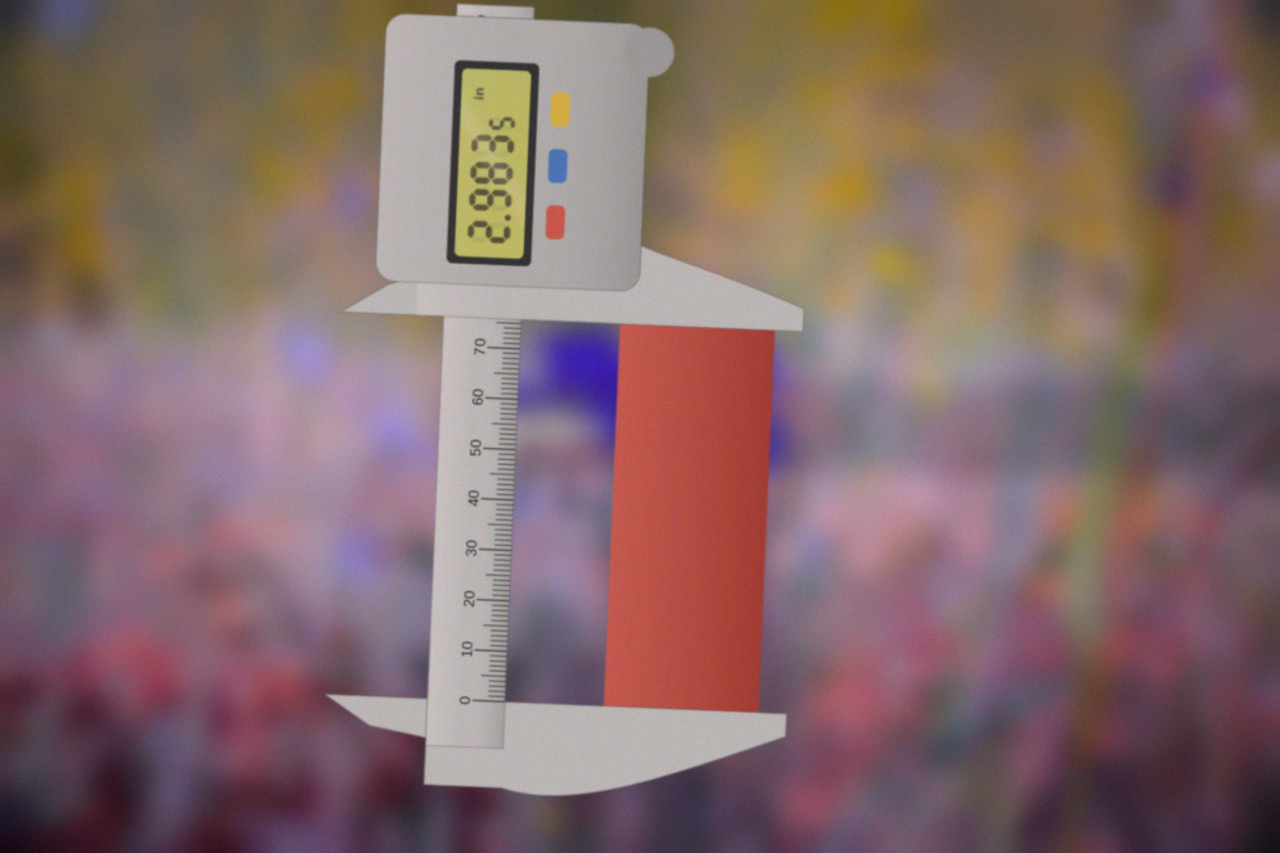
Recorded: 2.9835 in
